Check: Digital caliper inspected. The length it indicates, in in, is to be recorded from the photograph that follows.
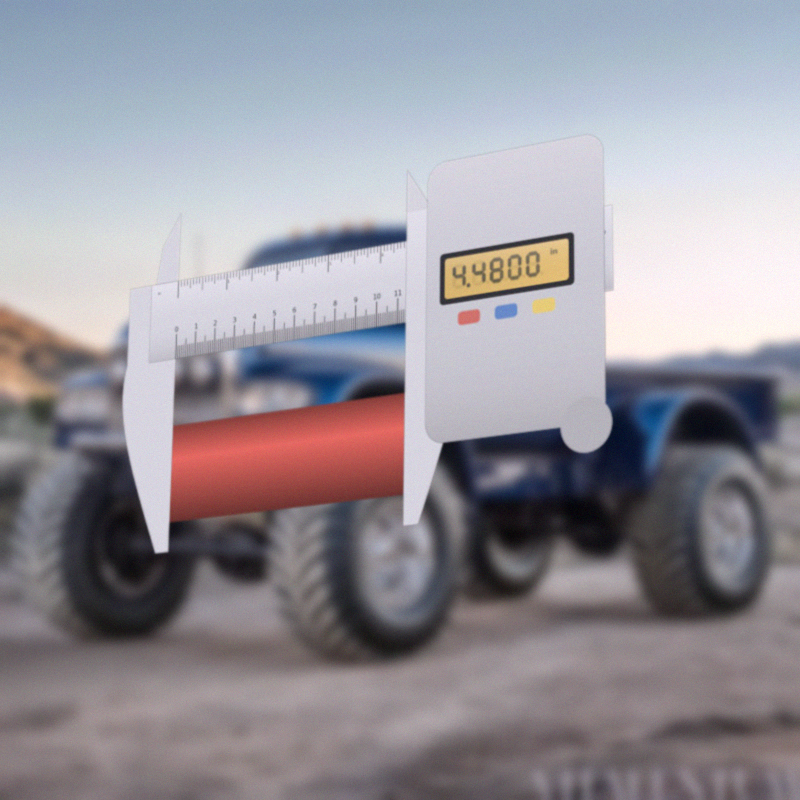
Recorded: 4.4800 in
